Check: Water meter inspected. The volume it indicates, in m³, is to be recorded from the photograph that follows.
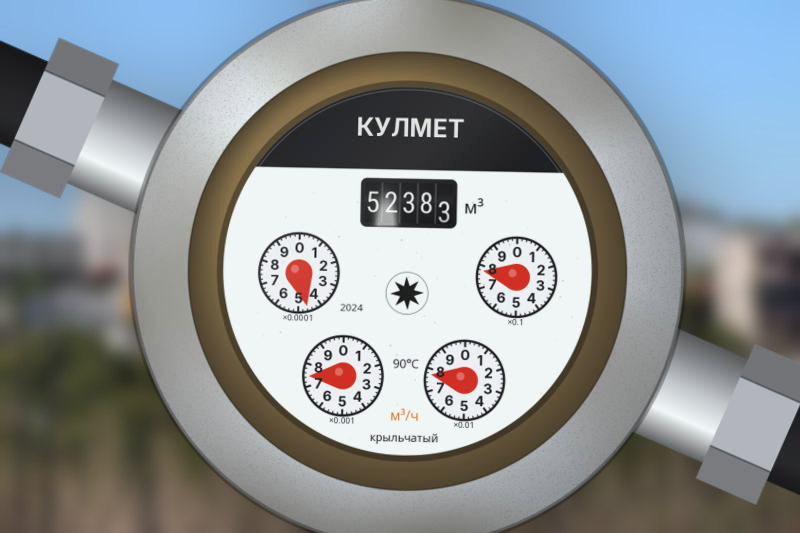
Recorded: 52382.7774 m³
